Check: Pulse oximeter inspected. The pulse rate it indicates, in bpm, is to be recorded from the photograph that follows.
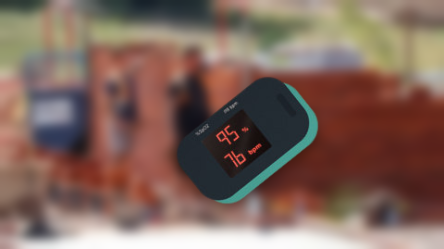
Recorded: 76 bpm
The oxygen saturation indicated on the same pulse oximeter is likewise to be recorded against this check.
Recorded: 95 %
